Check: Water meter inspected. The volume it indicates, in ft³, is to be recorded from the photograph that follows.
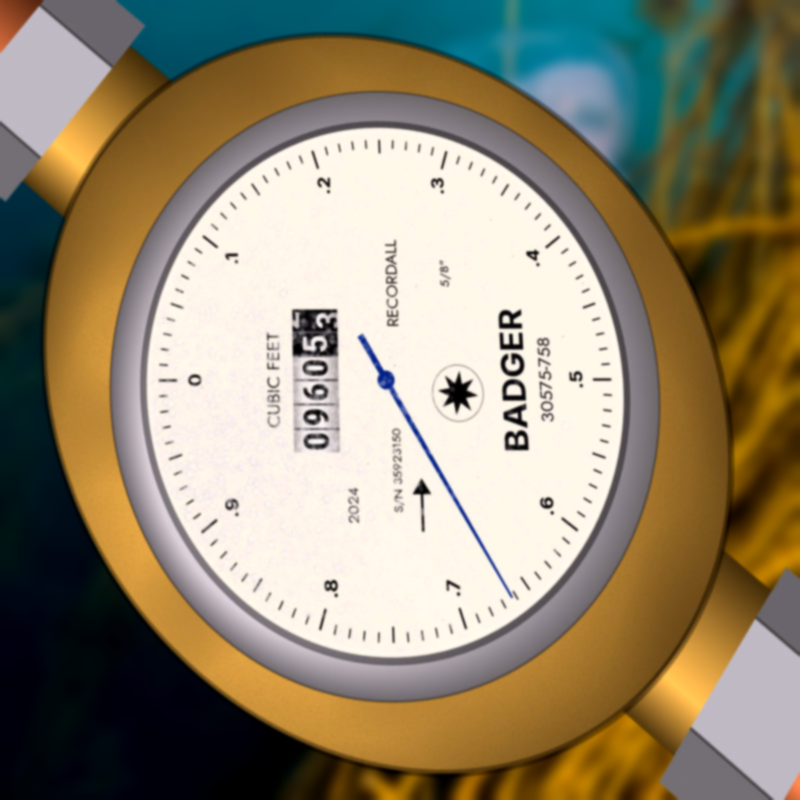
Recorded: 96052.66 ft³
